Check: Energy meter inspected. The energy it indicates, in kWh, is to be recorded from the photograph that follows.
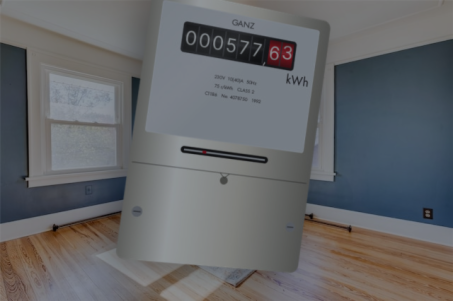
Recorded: 577.63 kWh
